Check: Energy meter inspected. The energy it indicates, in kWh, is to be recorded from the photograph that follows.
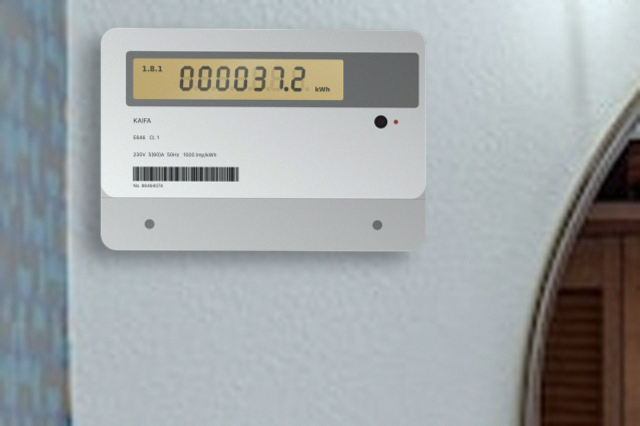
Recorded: 37.2 kWh
